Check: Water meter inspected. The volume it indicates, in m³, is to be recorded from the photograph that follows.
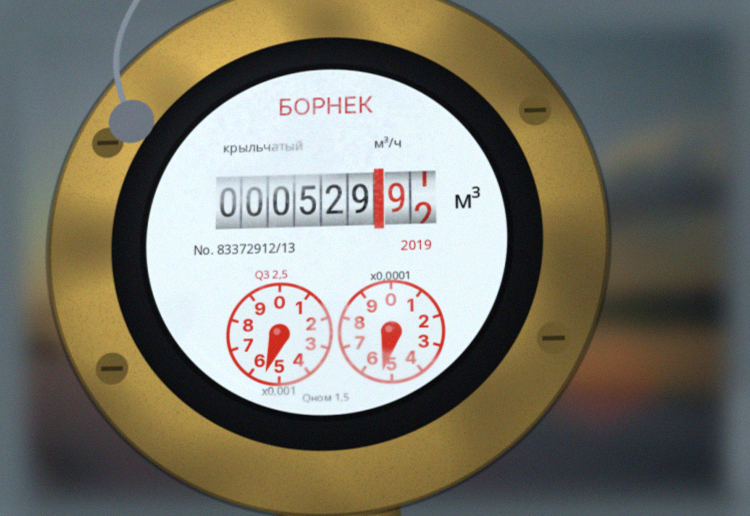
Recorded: 529.9155 m³
